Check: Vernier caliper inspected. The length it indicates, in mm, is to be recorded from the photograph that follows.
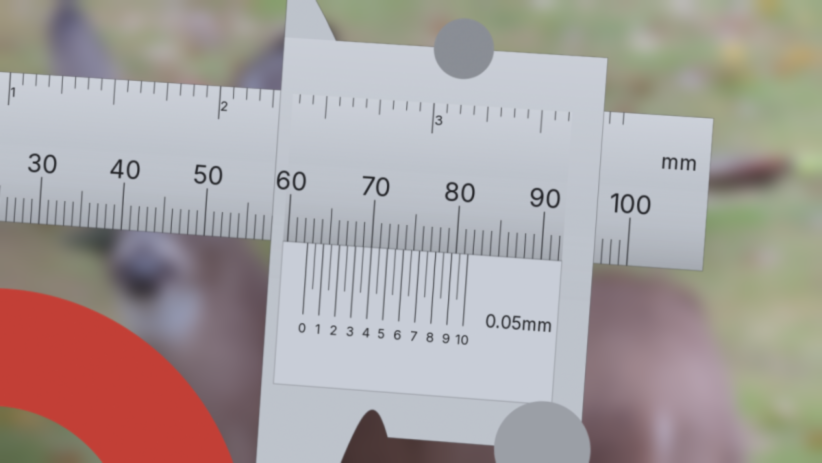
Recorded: 62.4 mm
